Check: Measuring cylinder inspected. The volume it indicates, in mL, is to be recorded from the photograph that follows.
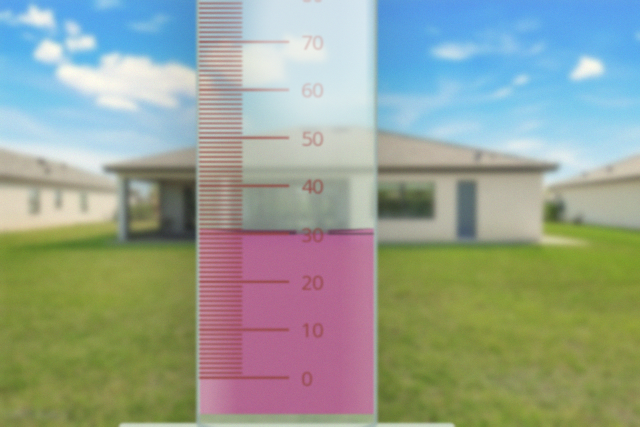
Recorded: 30 mL
